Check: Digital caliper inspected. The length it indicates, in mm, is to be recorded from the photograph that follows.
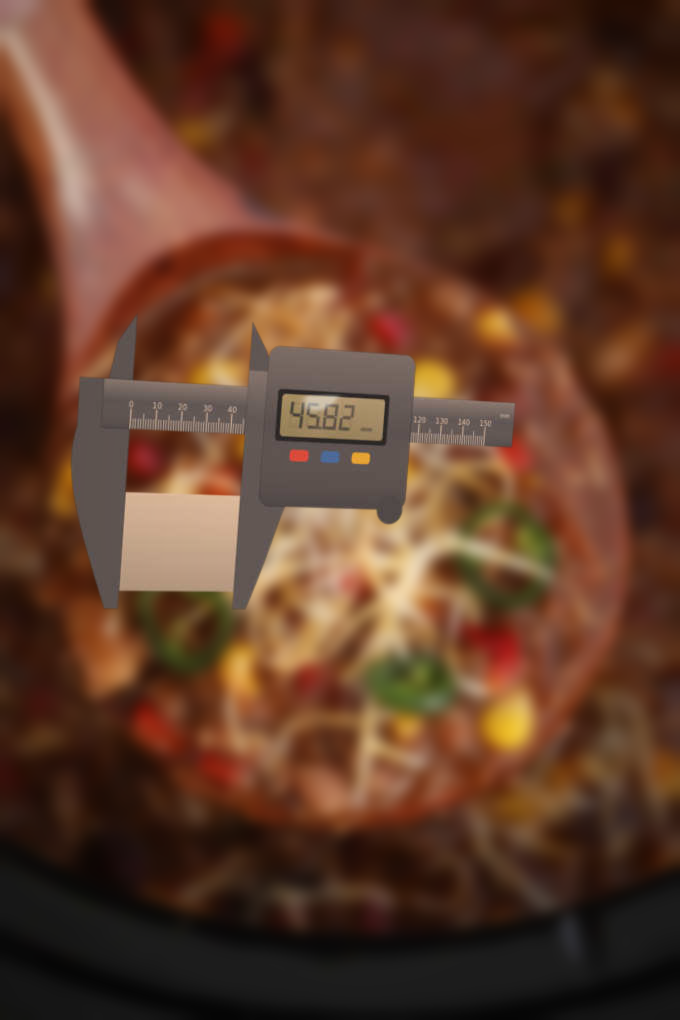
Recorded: 45.82 mm
